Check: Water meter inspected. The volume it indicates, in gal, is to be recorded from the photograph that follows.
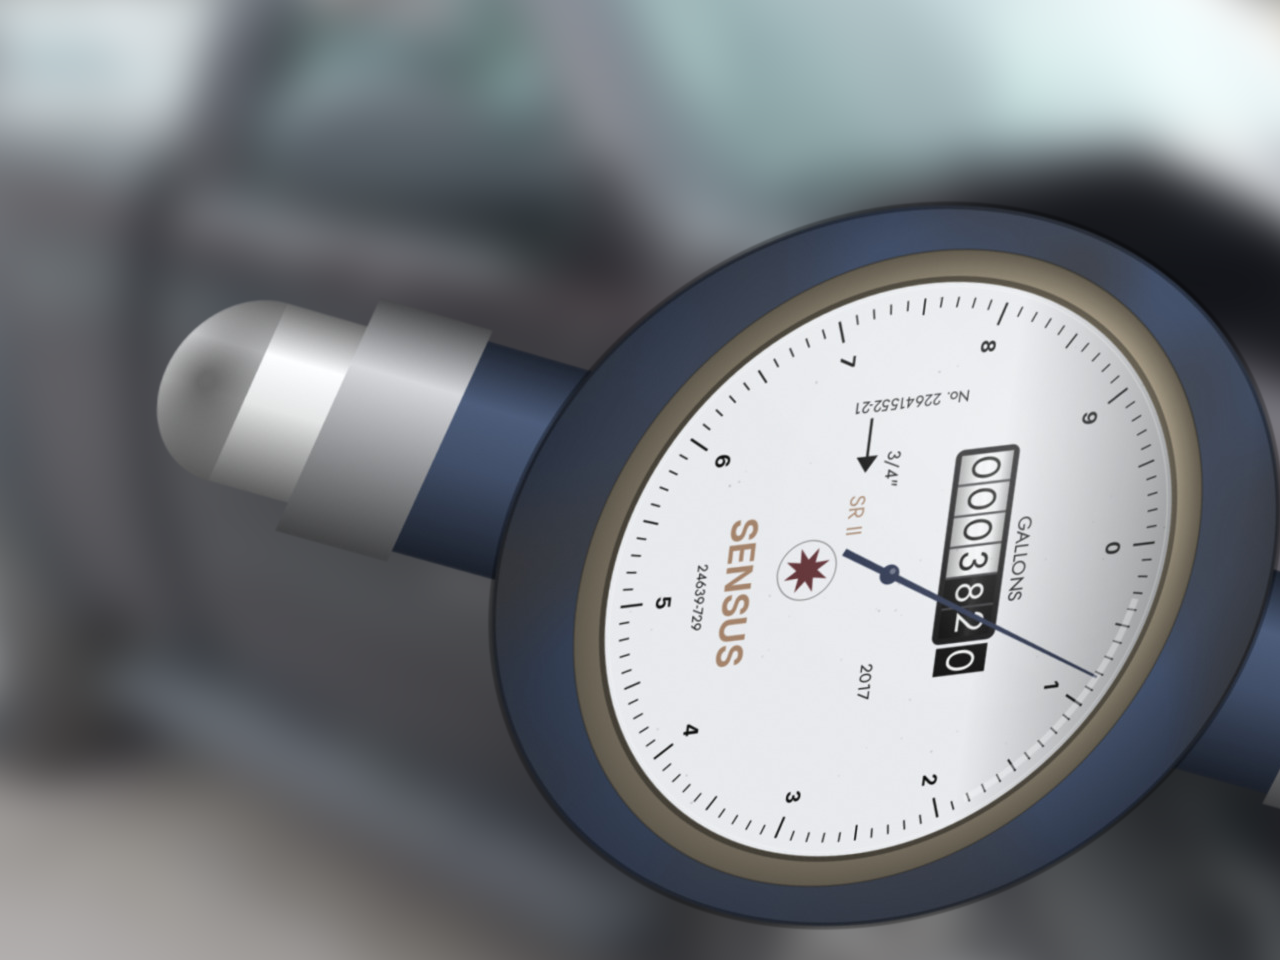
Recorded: 3820.8 gal
